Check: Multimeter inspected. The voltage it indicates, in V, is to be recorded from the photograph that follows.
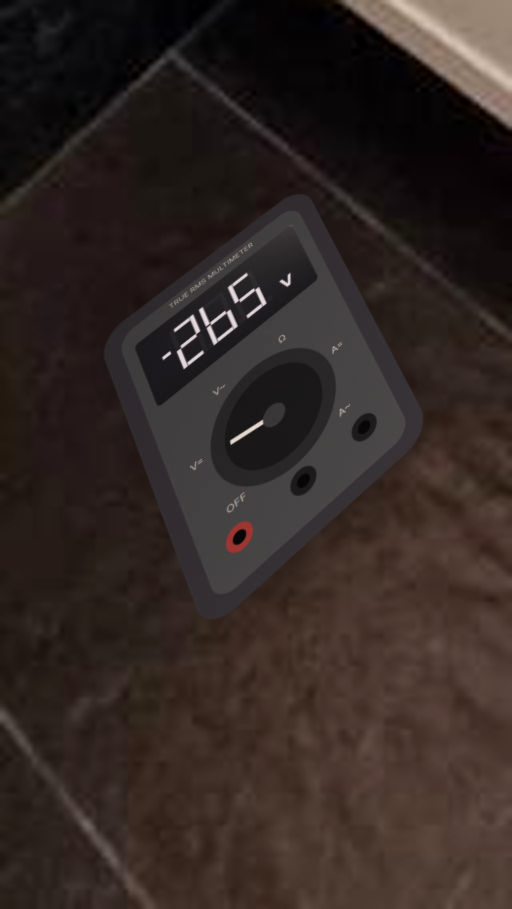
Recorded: -265 V
